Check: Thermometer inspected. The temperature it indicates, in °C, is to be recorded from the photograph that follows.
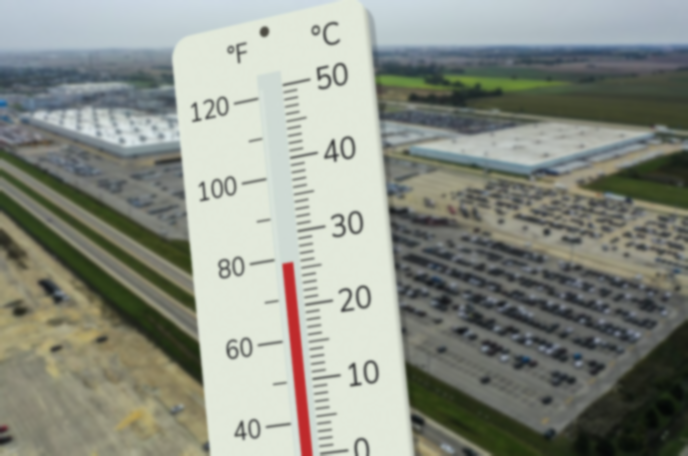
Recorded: 26 °C
